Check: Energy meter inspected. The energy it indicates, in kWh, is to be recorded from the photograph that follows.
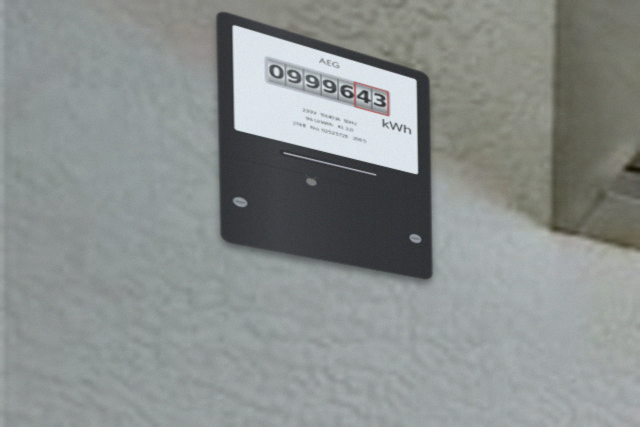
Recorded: 9996.43 kWh
